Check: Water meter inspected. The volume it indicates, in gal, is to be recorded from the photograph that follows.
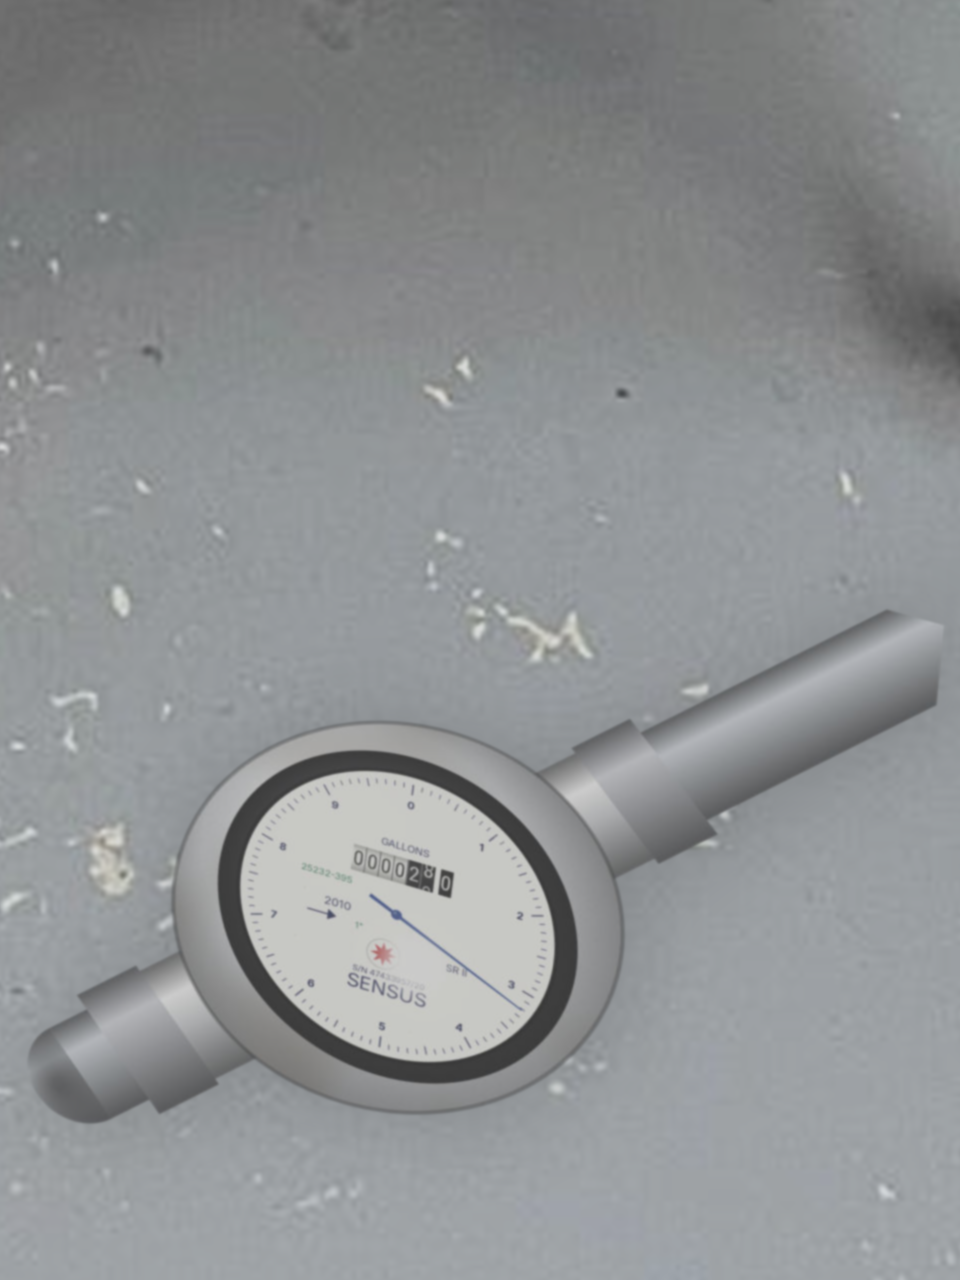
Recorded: 283.2 gal
